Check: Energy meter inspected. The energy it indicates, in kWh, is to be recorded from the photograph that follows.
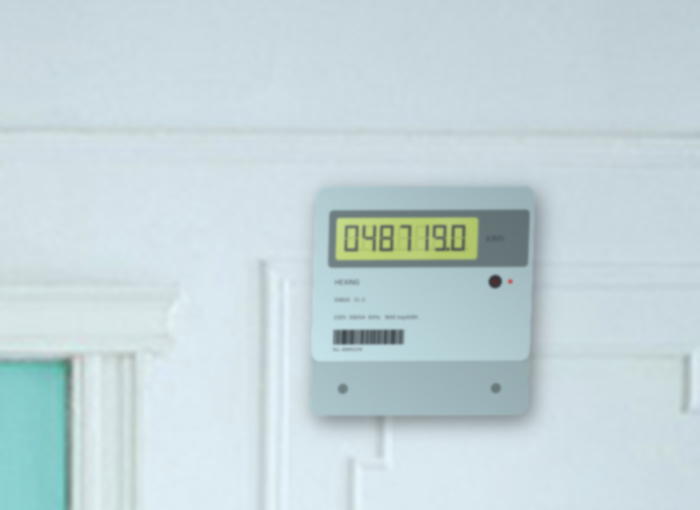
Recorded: 48719.0 kWh
